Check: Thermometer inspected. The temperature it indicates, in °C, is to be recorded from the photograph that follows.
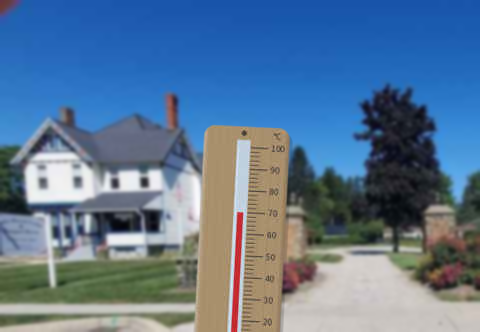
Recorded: 70 °C
